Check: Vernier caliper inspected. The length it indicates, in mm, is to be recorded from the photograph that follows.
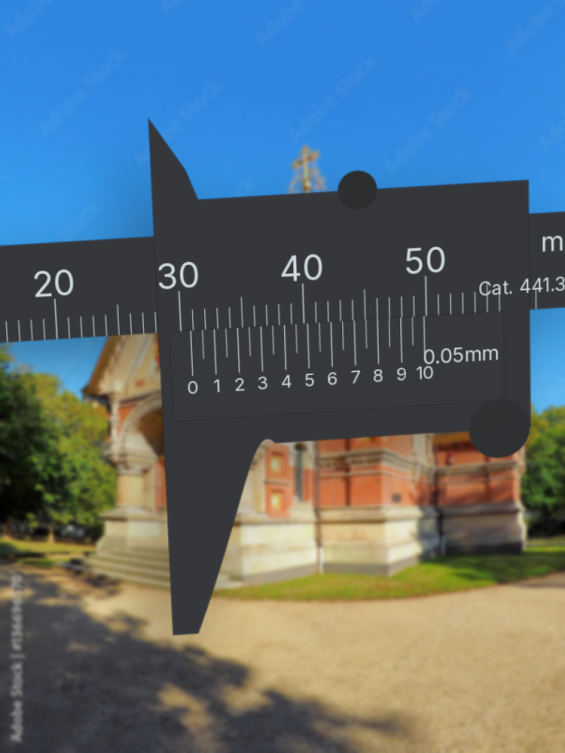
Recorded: 30.8 mm
